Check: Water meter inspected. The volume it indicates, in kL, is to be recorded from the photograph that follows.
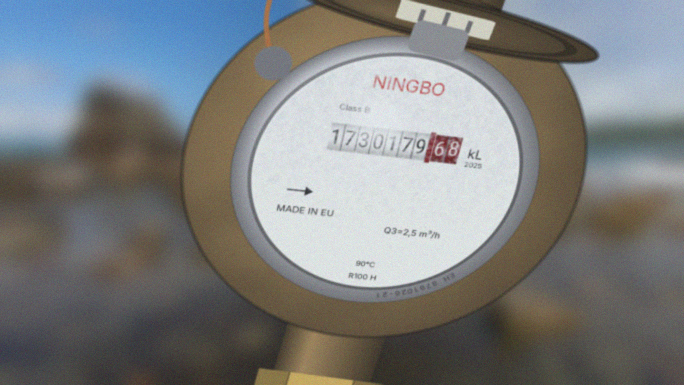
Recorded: 1730179.68 kL
